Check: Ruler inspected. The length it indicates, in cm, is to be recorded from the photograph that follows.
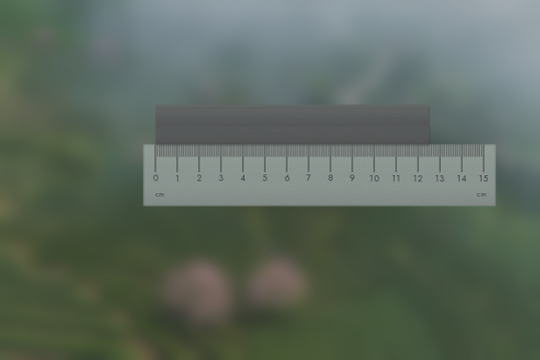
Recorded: 12.5 cm
